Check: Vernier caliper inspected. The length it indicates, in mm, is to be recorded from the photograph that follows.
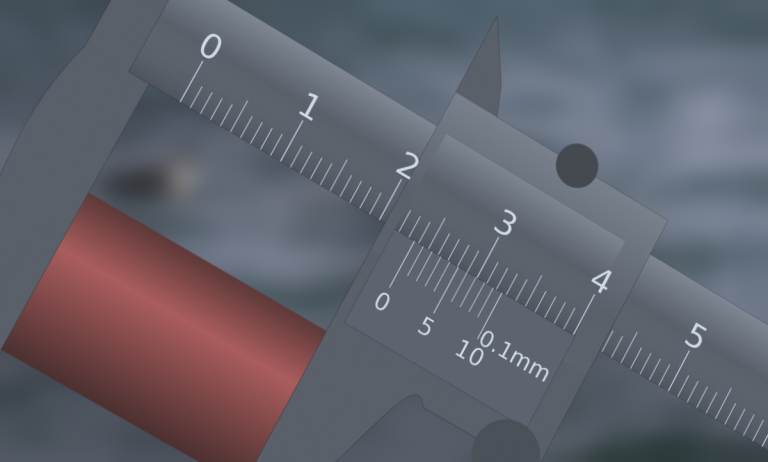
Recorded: 23.6 mm
